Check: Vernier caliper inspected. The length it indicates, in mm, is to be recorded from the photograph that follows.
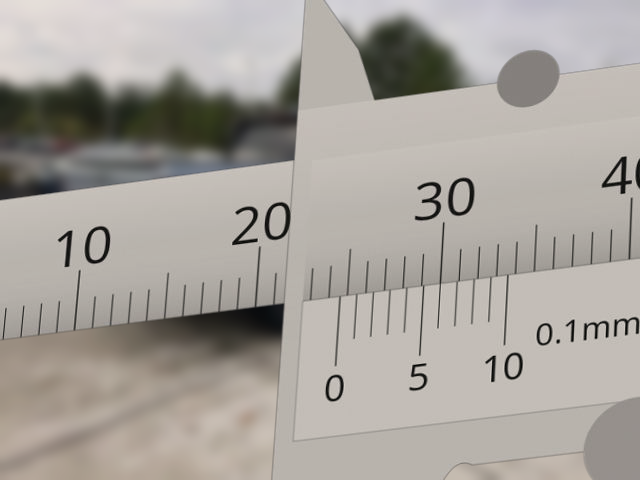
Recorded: 24.6 mm
